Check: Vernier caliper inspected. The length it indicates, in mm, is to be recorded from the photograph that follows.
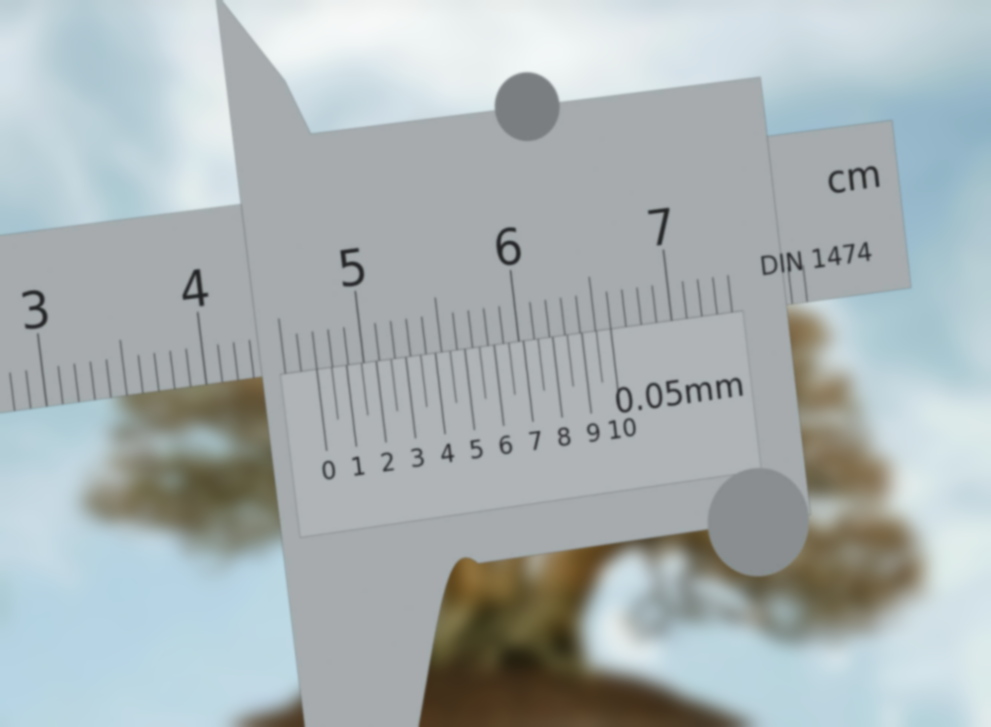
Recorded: 47.0 mm
